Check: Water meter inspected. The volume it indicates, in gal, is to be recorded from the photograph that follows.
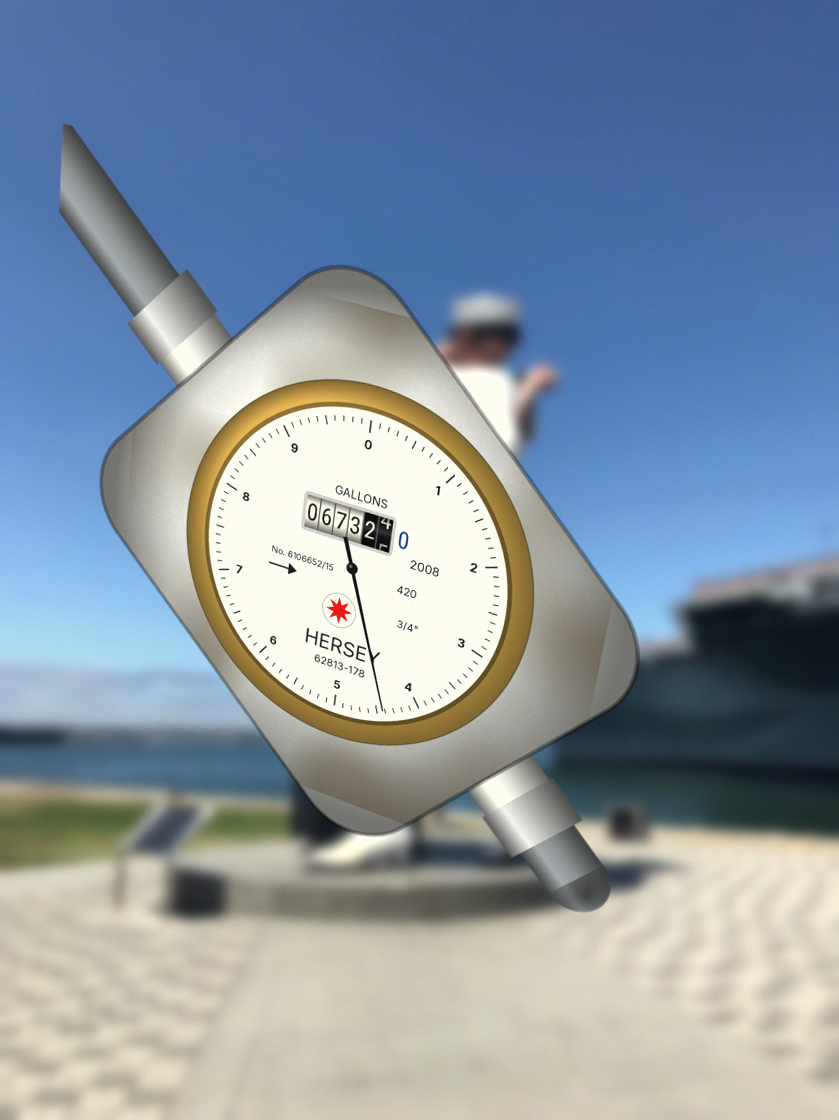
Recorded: 673244.4 gal
